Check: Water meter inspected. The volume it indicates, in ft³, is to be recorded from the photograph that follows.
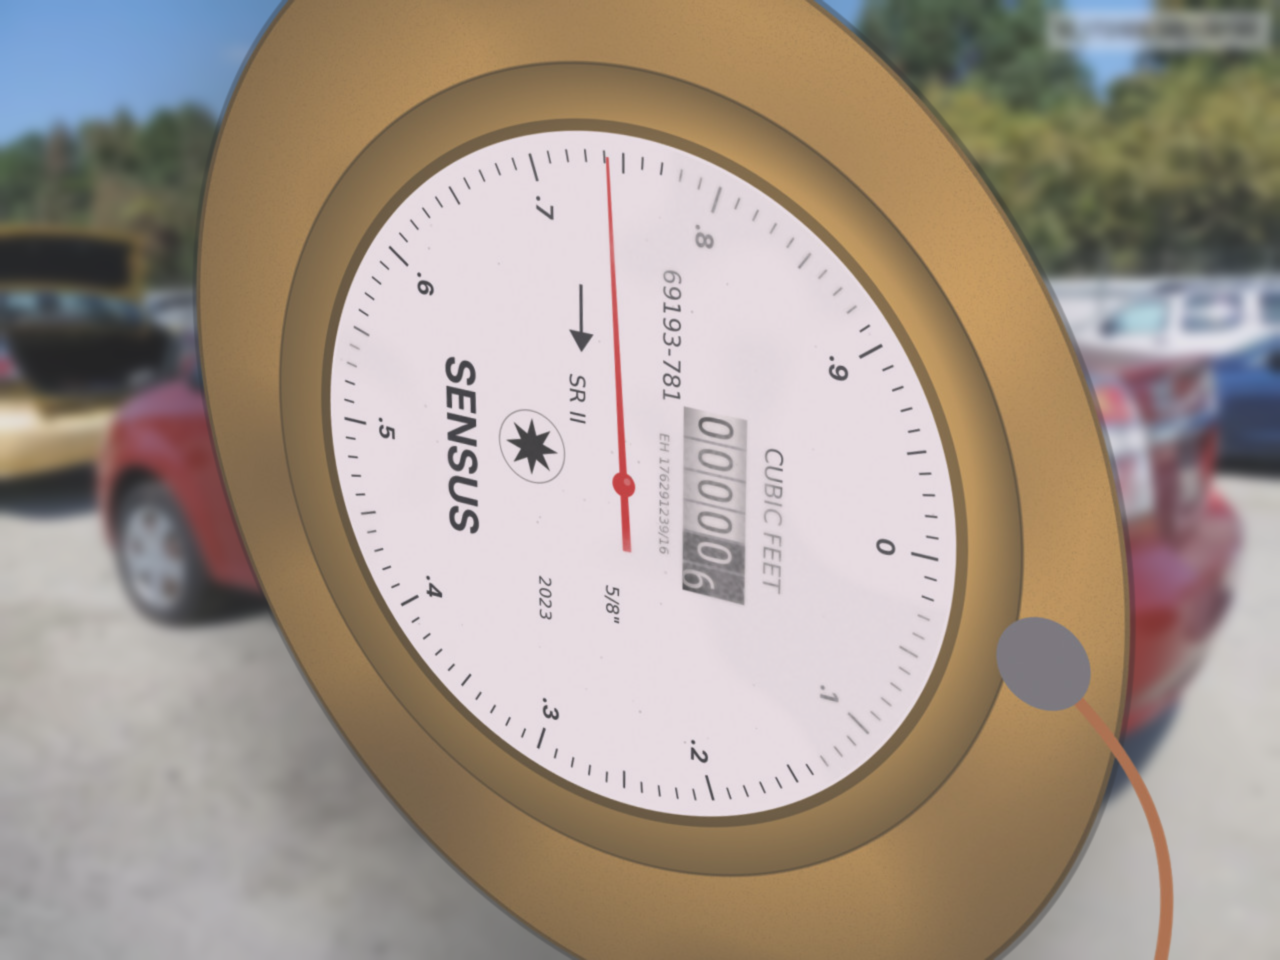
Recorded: 5.74 ft³
